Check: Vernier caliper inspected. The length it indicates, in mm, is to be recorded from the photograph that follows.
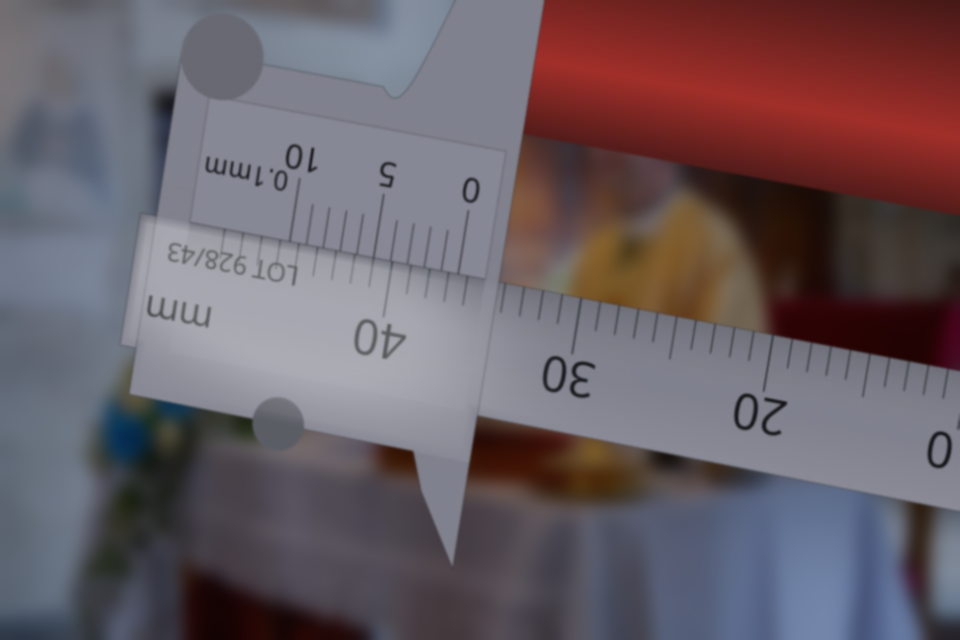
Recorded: 36.5 mm
